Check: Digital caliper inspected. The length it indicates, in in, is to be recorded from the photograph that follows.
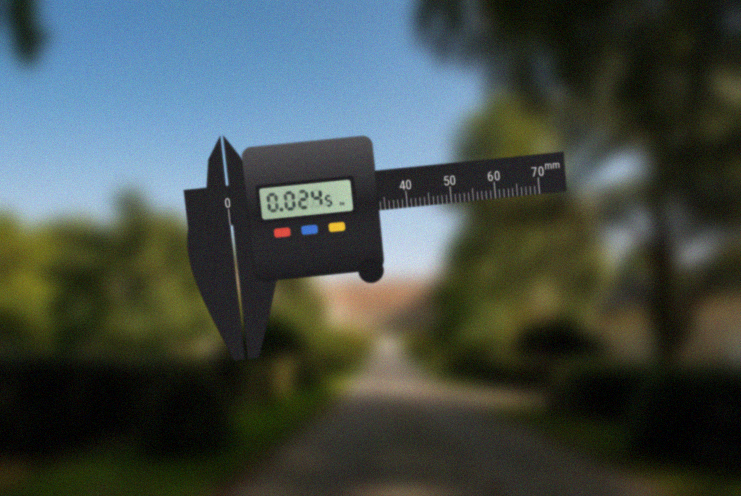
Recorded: 0.0245 in
